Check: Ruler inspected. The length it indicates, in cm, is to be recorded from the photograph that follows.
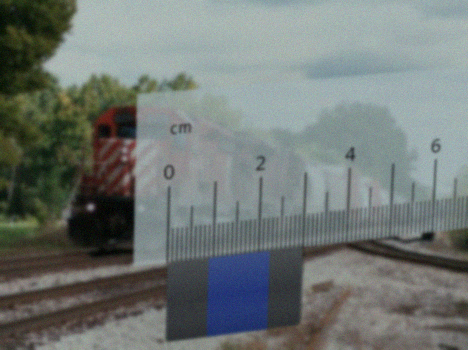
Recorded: 3 cm
